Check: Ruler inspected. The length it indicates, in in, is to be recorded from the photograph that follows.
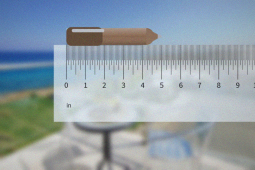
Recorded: 5 in
